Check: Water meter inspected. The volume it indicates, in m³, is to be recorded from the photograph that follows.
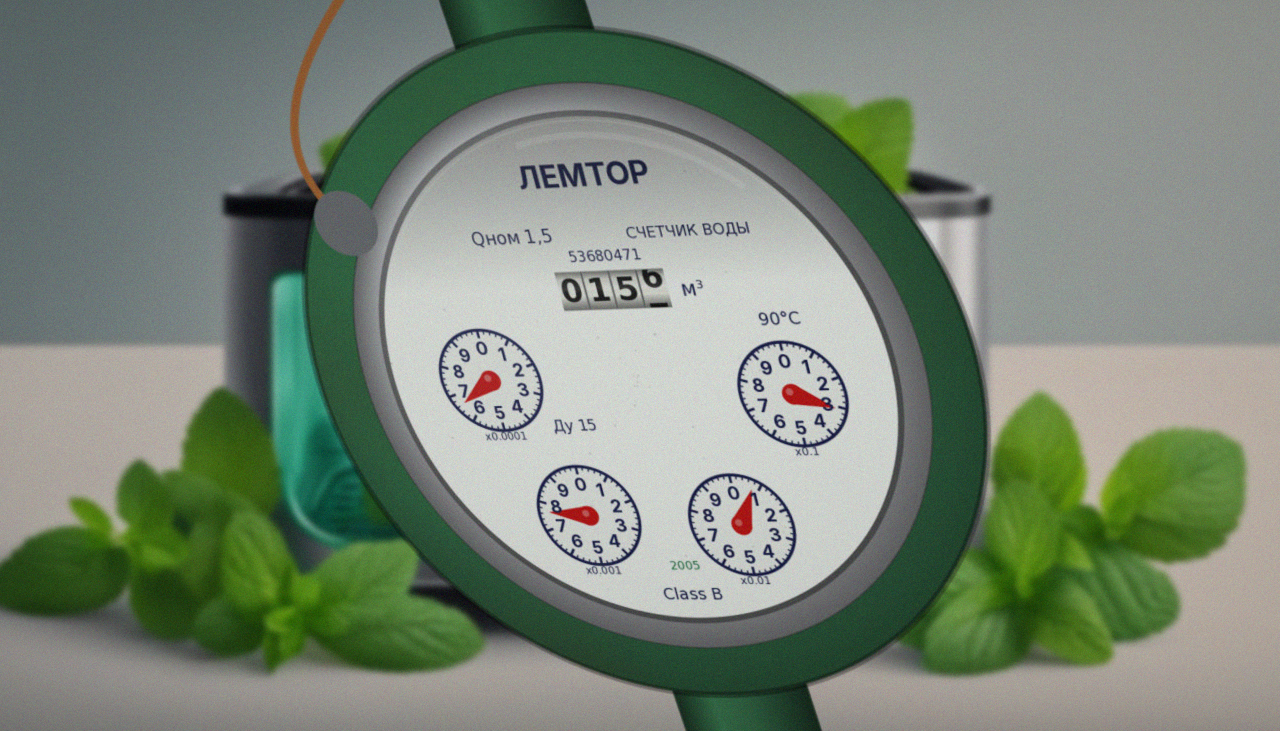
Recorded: 156.3076 m³
